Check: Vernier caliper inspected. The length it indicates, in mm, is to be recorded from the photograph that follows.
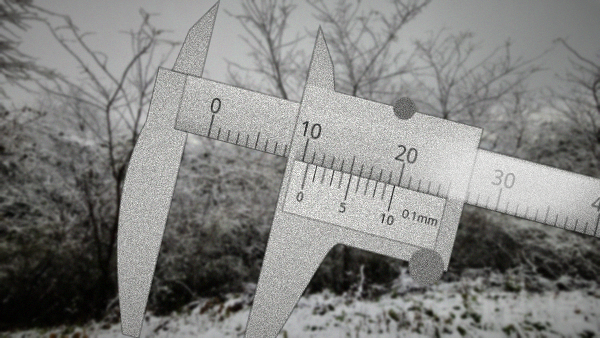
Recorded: 10.6 mm
